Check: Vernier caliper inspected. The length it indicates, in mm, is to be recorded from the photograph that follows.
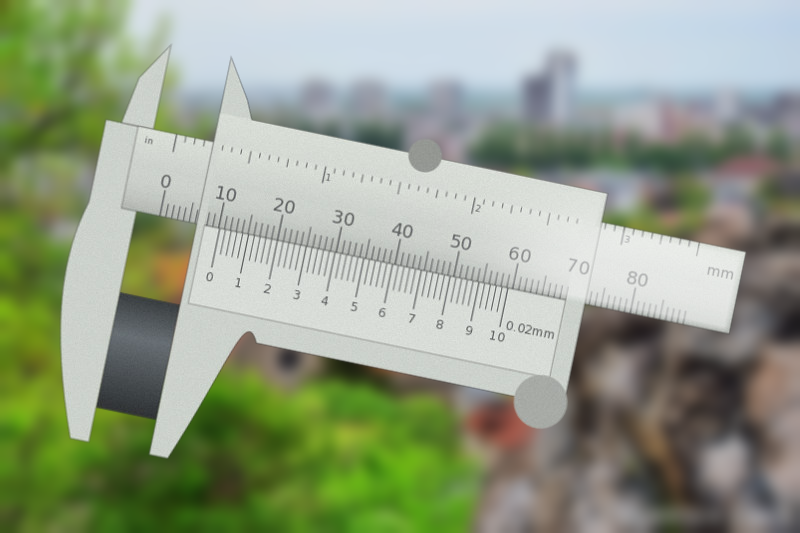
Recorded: 10.2 mm
